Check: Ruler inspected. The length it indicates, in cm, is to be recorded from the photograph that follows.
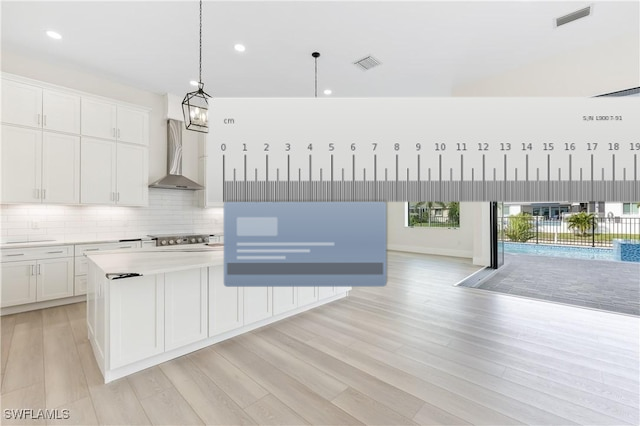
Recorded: 7.5 cm
